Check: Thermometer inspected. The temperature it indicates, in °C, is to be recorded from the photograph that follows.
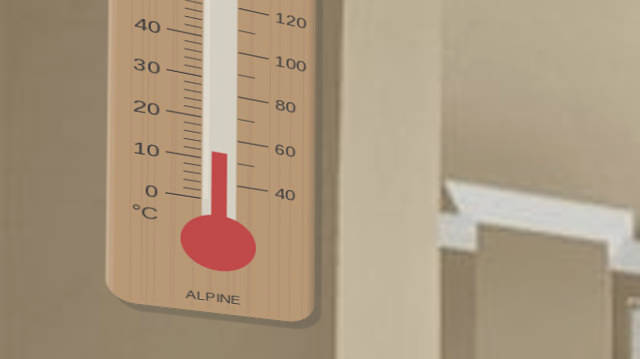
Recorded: 12 °C
